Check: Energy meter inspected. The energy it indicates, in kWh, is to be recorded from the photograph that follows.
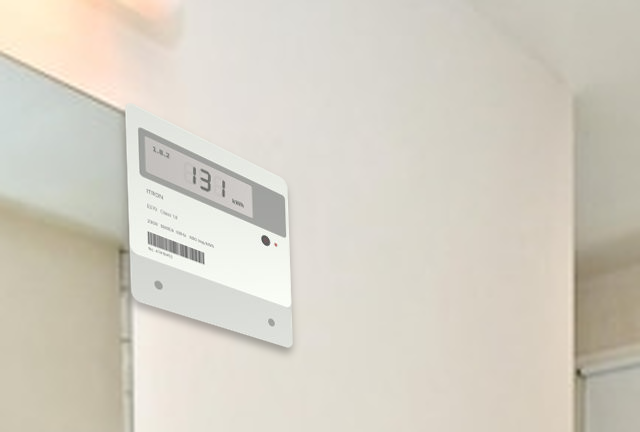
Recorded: 131 kWh
